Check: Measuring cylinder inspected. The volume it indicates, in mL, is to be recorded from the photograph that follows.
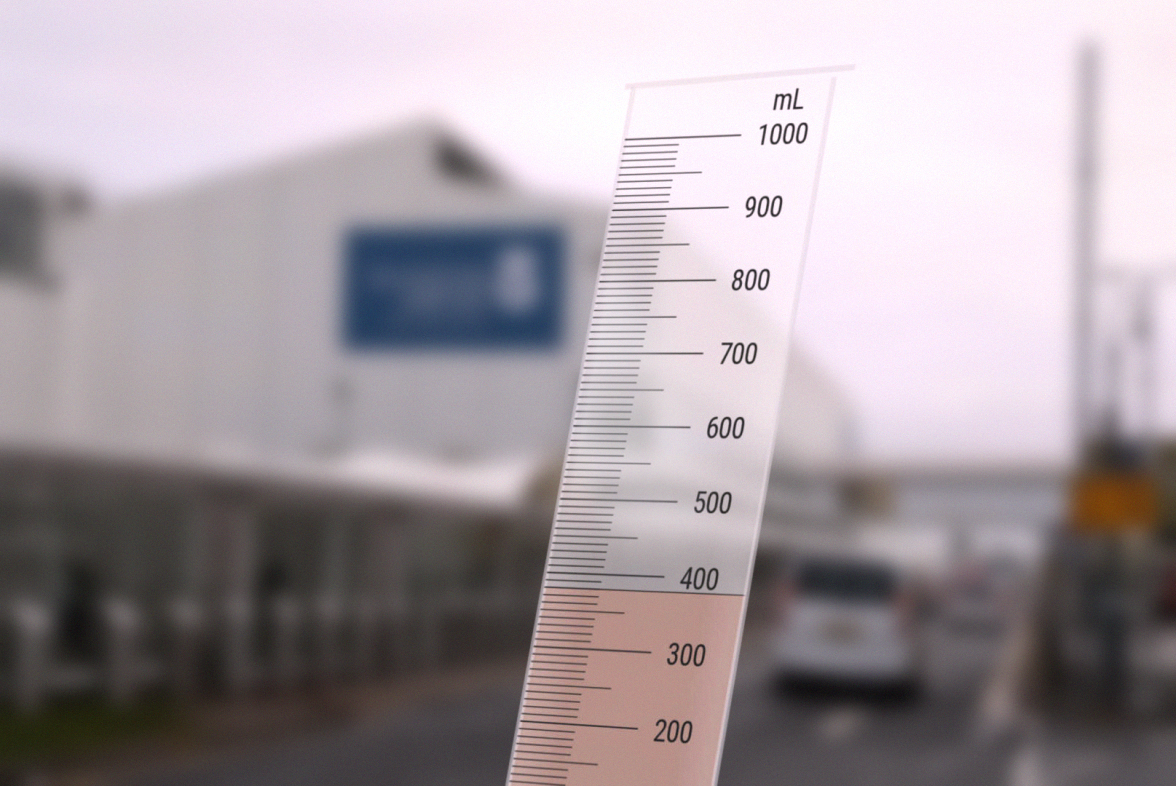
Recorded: 380 mL
